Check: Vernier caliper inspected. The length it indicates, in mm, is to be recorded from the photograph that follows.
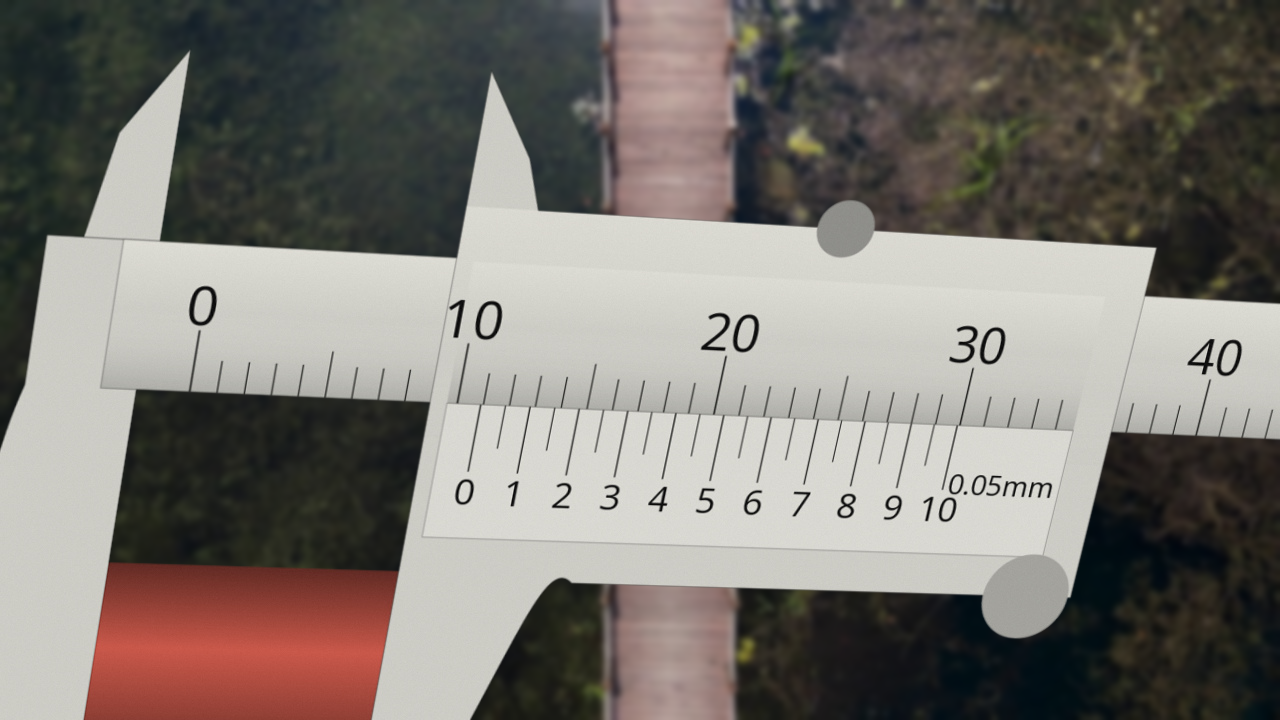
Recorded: 10.9 mm
